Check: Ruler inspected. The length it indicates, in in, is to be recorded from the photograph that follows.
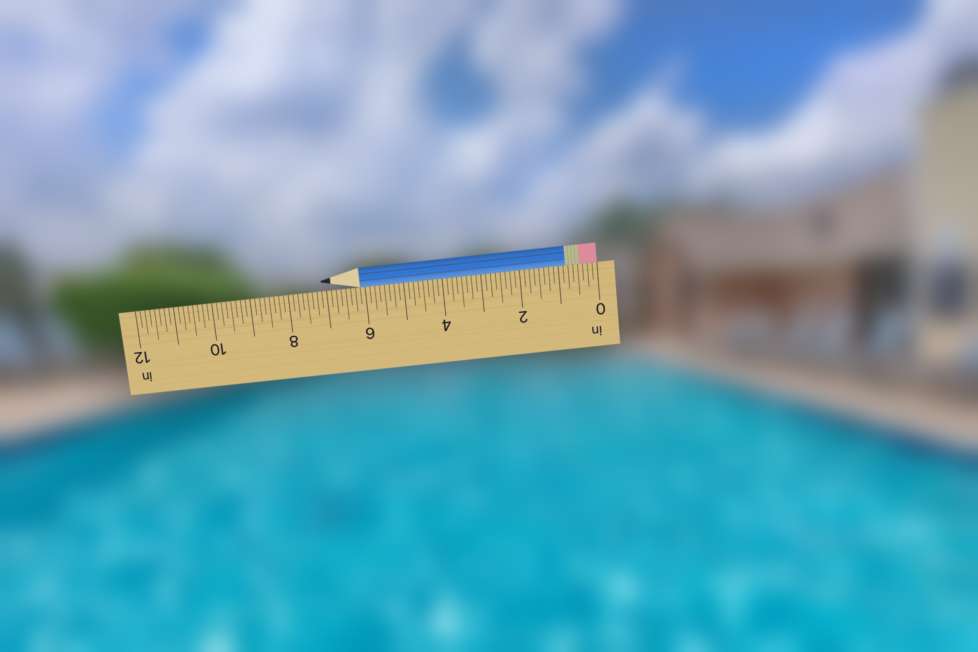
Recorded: 7.125 in
